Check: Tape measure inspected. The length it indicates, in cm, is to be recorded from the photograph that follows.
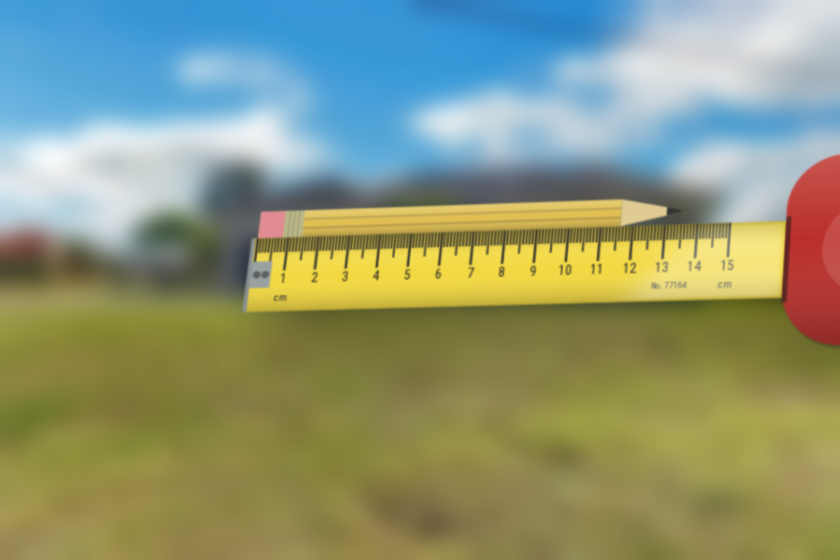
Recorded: 13.5 cm
